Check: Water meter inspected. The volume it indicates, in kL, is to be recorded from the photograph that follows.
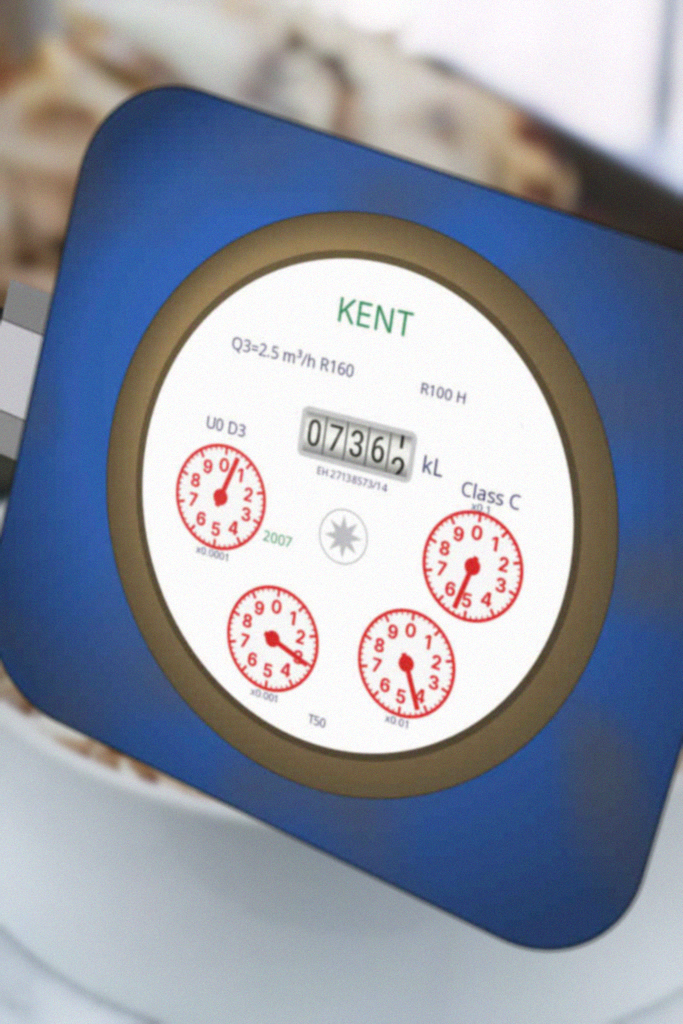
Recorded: 7361.5430 kL
